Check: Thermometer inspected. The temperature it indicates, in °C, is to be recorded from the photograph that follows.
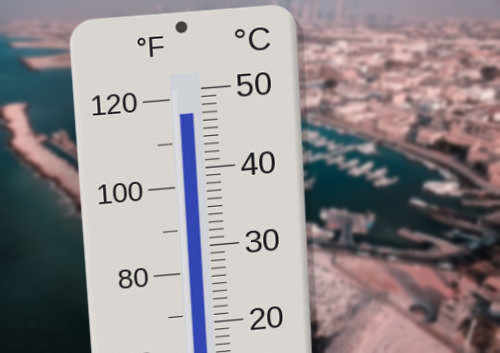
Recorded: 47 °C
